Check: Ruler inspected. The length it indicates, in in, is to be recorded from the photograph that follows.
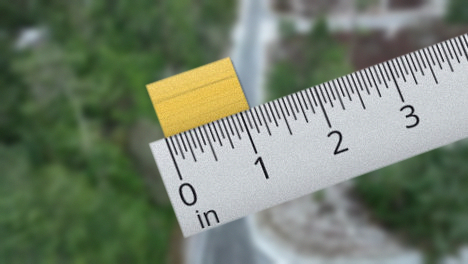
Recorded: 1.125 in
